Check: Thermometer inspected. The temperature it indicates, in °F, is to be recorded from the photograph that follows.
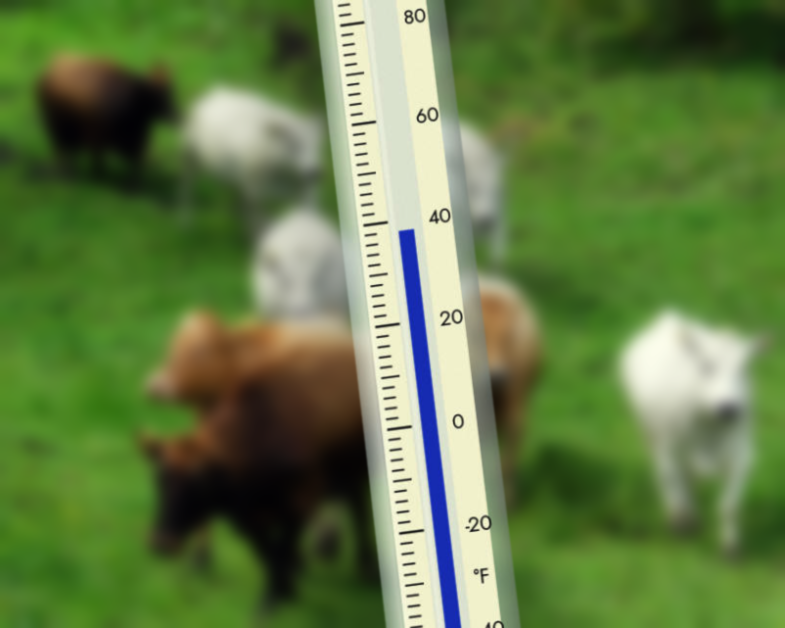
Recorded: 38 °F
